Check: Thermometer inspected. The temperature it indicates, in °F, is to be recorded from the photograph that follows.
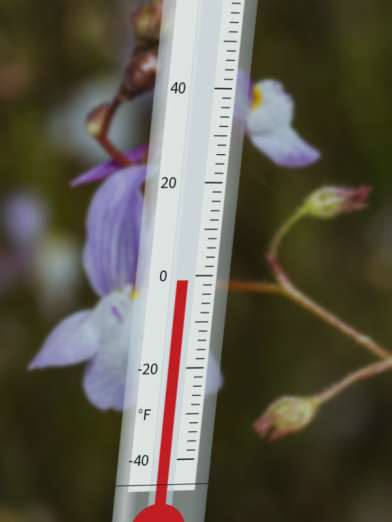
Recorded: -1 °F
